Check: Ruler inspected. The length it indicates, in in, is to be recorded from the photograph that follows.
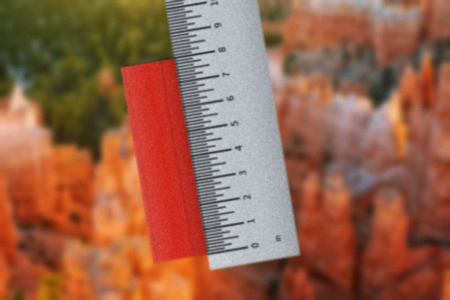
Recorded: 8 in
